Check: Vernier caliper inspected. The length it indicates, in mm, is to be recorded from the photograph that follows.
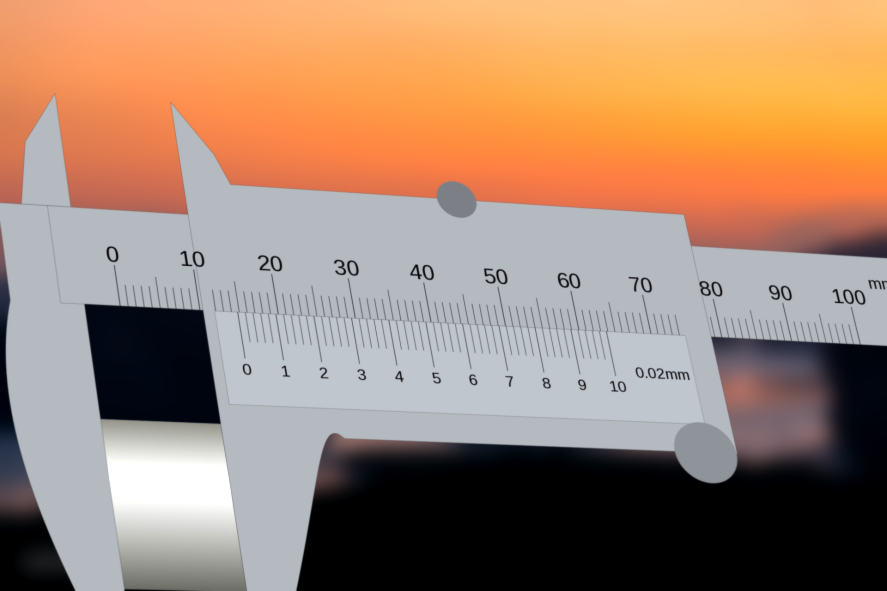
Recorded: 14.8 mm
